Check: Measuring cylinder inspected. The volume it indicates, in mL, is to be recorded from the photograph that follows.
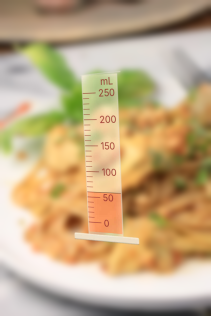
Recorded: 60 mL
